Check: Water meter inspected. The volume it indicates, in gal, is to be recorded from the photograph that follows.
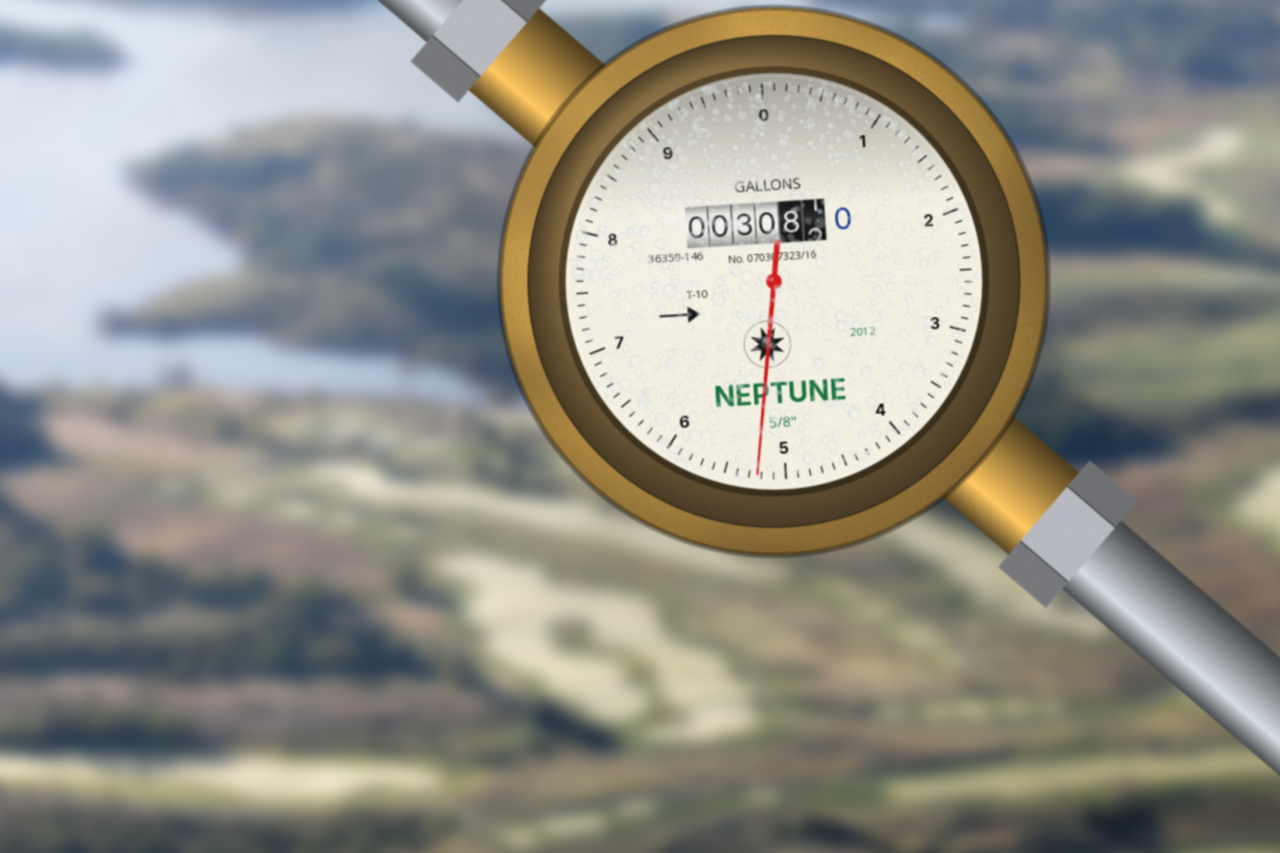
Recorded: 30815.2 gal
